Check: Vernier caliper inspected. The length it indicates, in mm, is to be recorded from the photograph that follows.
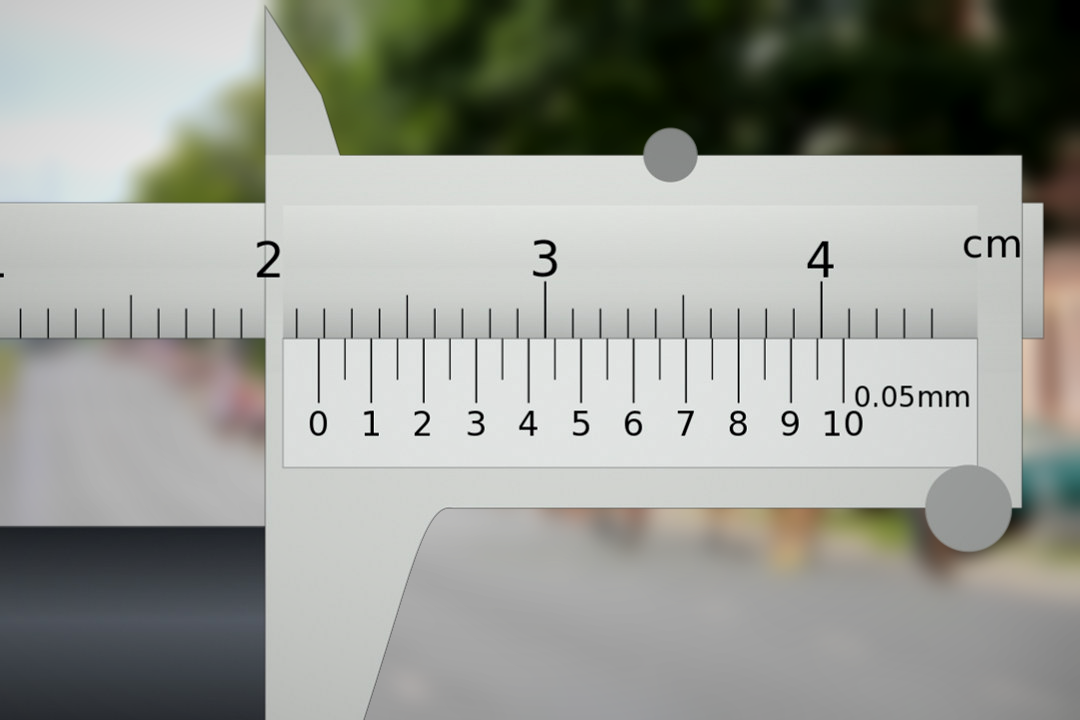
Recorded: 21.80 mm
